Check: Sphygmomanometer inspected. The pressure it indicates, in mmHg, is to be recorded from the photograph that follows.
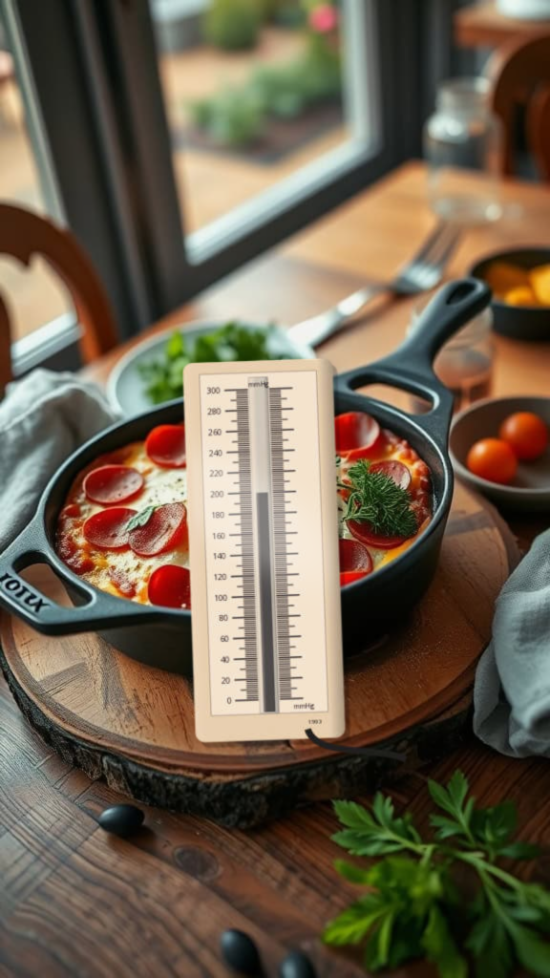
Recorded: 200 mmHg
